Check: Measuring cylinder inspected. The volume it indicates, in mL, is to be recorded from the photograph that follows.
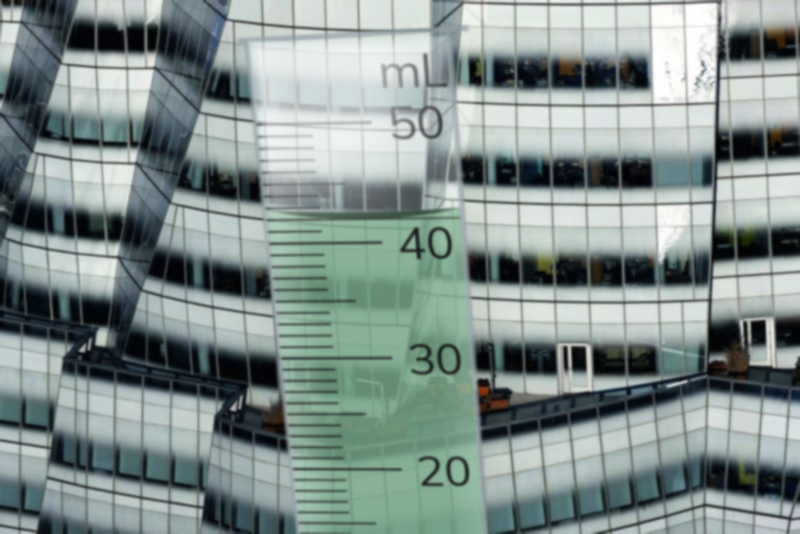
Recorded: 42 mL
